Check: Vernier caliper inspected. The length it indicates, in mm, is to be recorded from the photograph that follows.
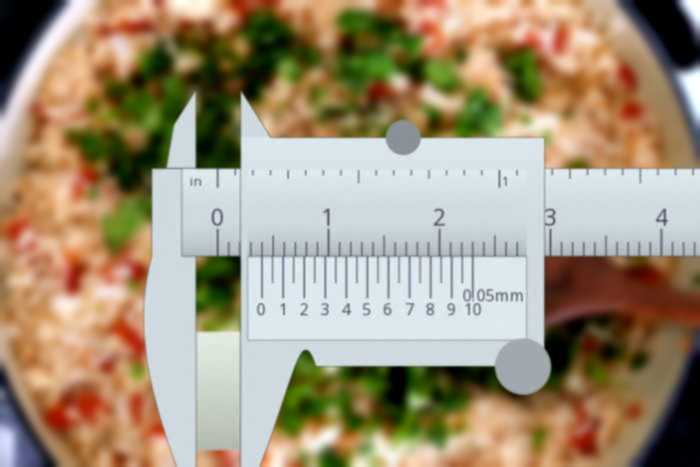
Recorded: 4.0 mm
